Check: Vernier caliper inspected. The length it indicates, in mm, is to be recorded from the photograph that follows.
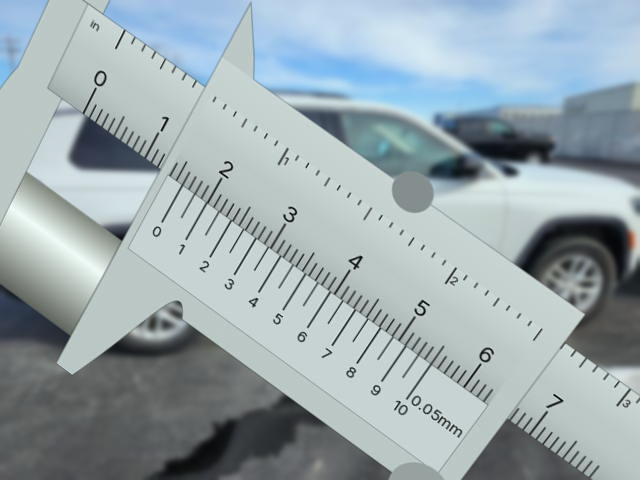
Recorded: 16.0 mm
